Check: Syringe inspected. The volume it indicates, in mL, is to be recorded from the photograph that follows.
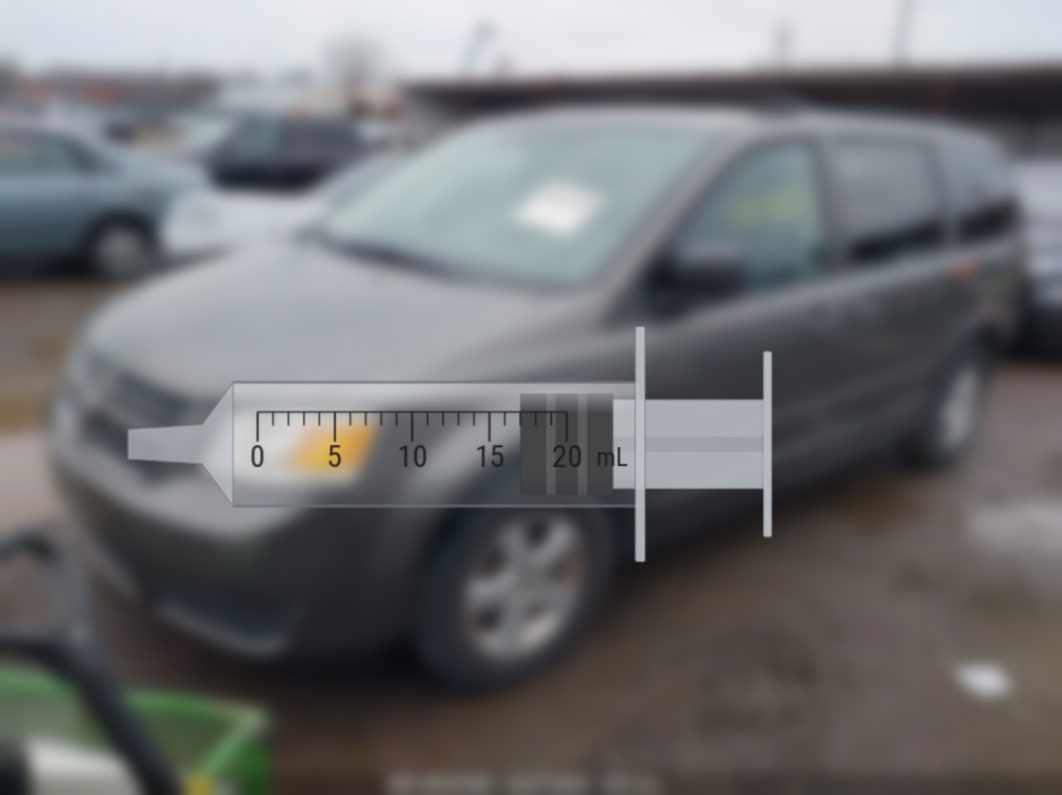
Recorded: 17 mL
